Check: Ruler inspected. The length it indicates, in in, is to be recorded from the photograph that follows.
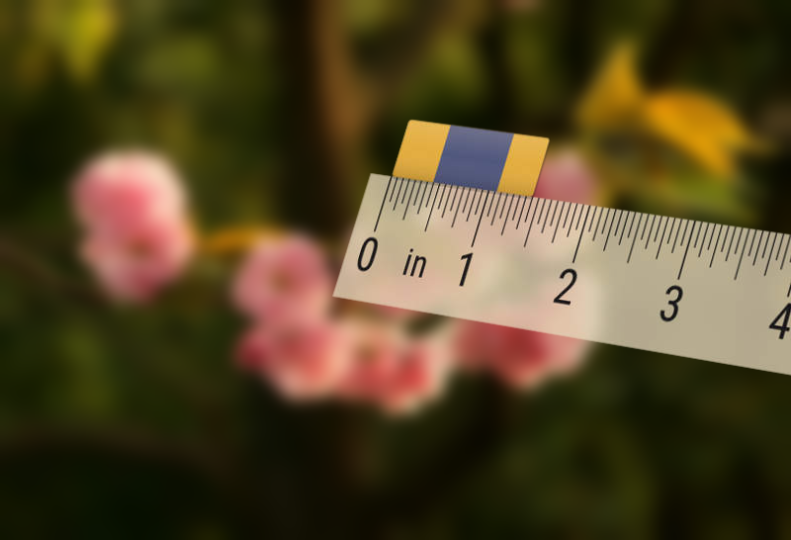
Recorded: 1.4375 in
